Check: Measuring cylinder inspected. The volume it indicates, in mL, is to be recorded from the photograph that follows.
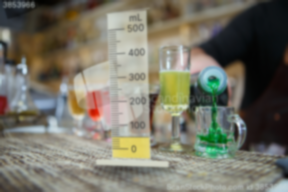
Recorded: 50 mL
